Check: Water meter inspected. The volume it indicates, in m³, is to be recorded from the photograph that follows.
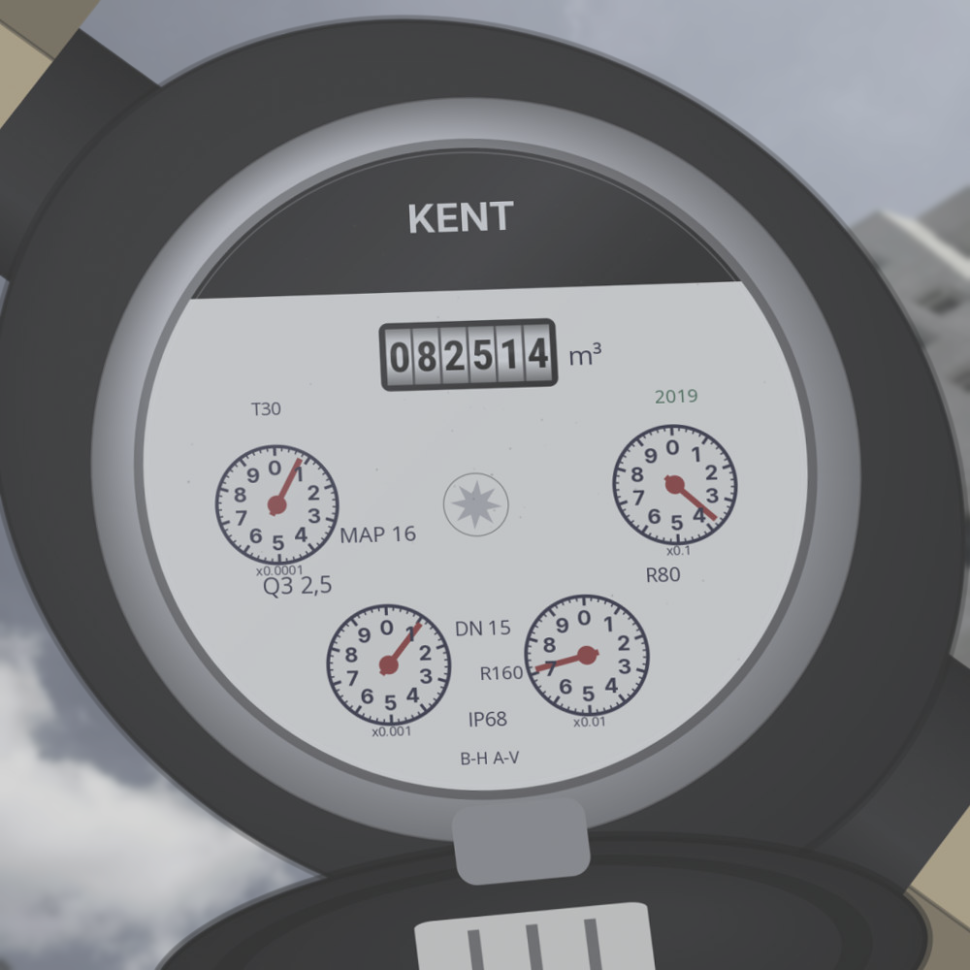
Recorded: 82514.3710 m³
